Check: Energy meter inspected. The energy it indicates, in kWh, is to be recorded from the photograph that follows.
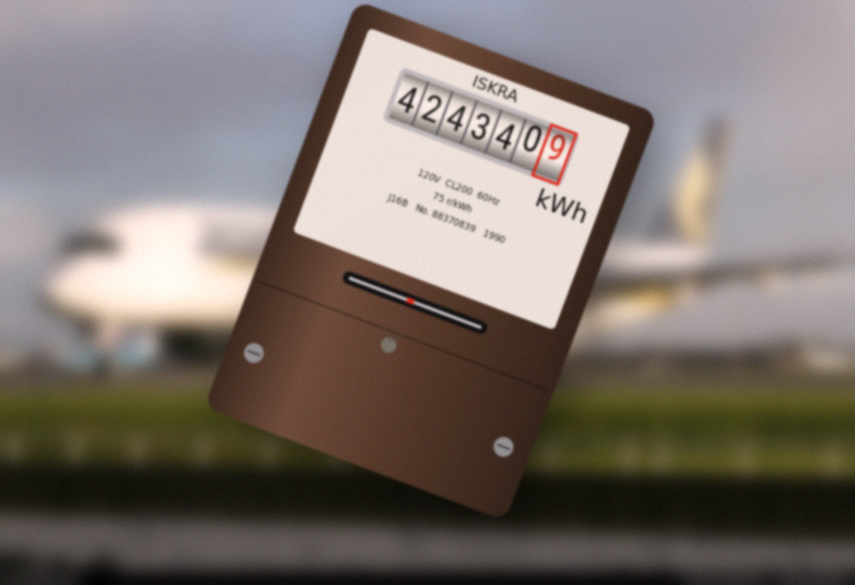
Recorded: 424340.9 kWh
